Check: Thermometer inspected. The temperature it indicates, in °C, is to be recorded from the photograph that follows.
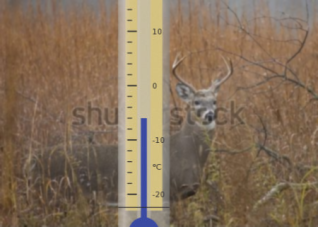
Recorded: -6 °C
